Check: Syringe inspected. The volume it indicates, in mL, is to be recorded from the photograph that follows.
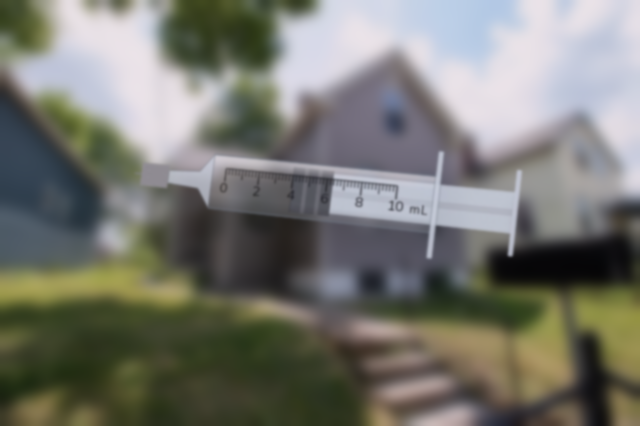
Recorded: 4 mL
